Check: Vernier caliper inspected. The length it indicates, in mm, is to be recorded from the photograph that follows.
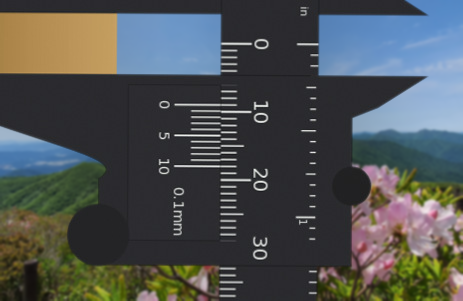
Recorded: 9.0 mm
